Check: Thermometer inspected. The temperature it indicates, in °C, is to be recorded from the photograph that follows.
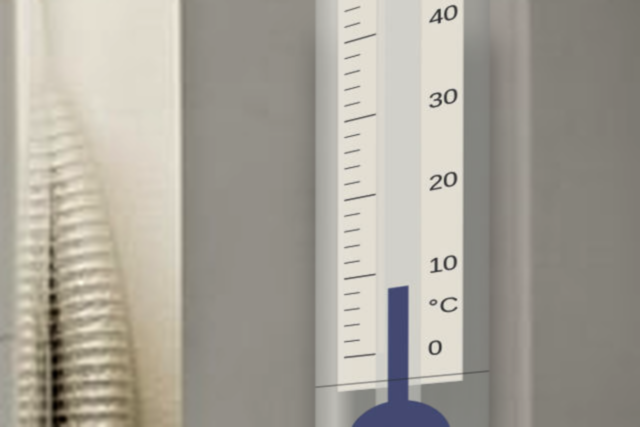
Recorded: 8 °C
